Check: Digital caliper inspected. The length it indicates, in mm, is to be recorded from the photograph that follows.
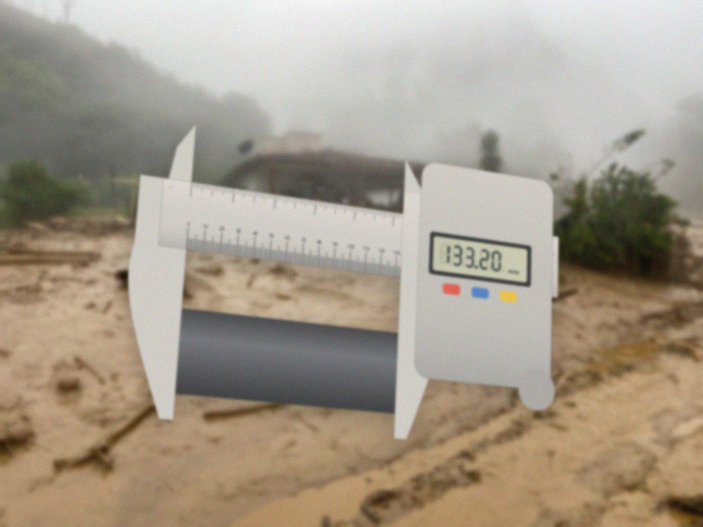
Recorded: 133.20 mm
